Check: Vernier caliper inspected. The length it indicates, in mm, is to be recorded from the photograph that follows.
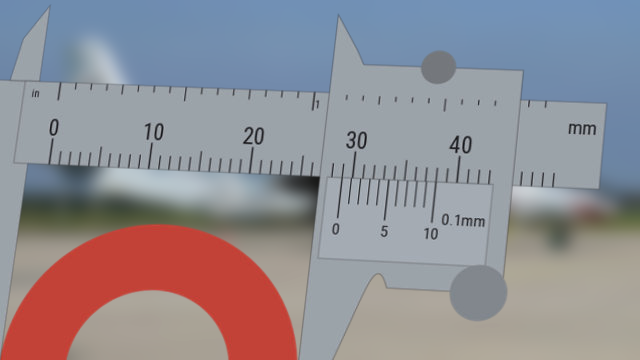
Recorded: 29.0 mm
